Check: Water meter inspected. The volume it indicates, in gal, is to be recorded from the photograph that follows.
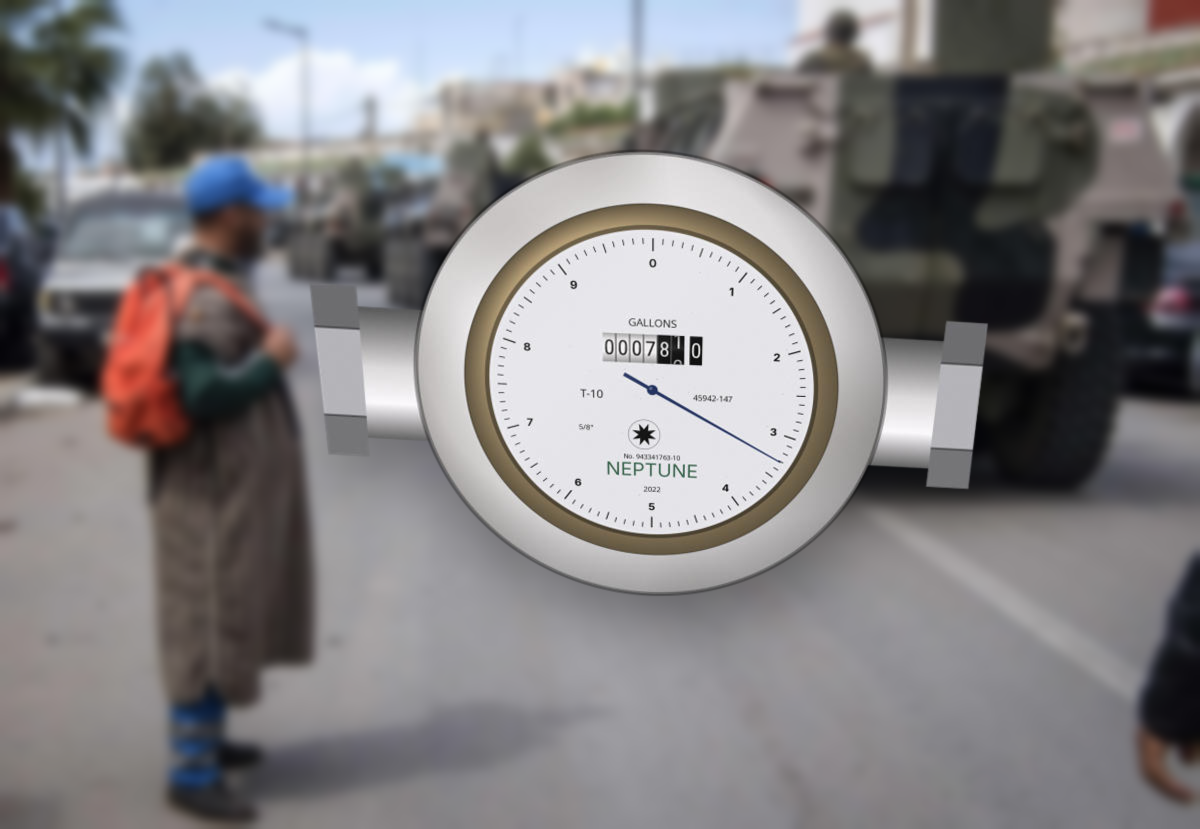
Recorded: 7813.3 gal
